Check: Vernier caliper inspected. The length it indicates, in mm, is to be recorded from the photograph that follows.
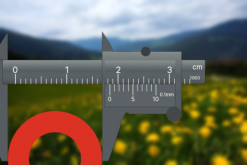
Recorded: 18.4 mm
